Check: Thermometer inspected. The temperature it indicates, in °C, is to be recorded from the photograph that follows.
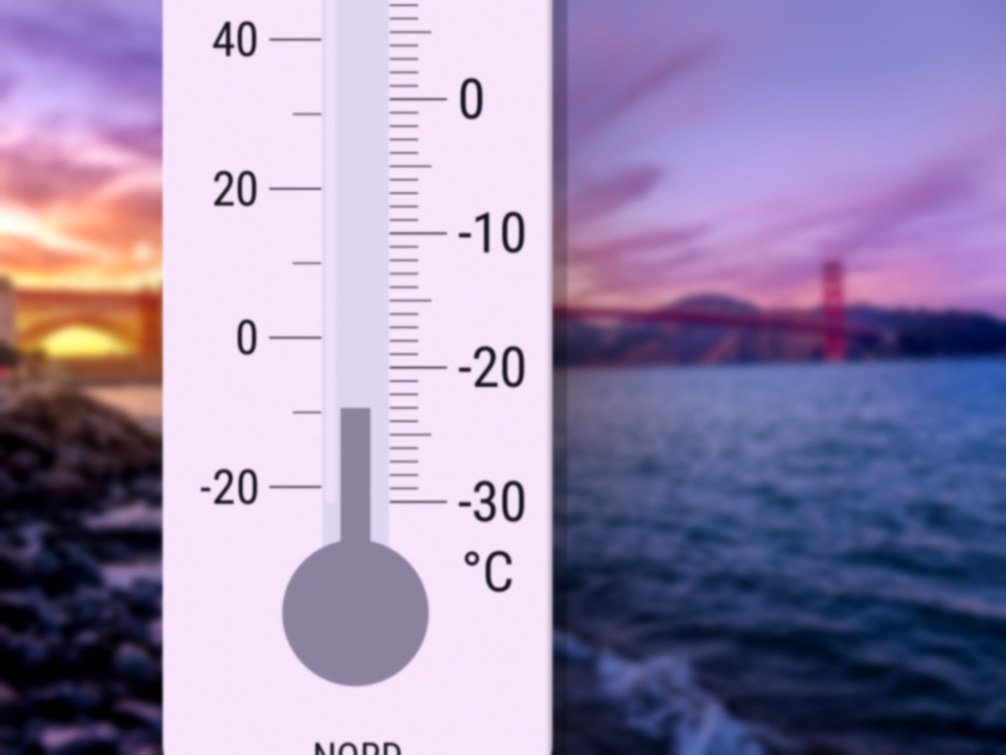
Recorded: -23 °C
